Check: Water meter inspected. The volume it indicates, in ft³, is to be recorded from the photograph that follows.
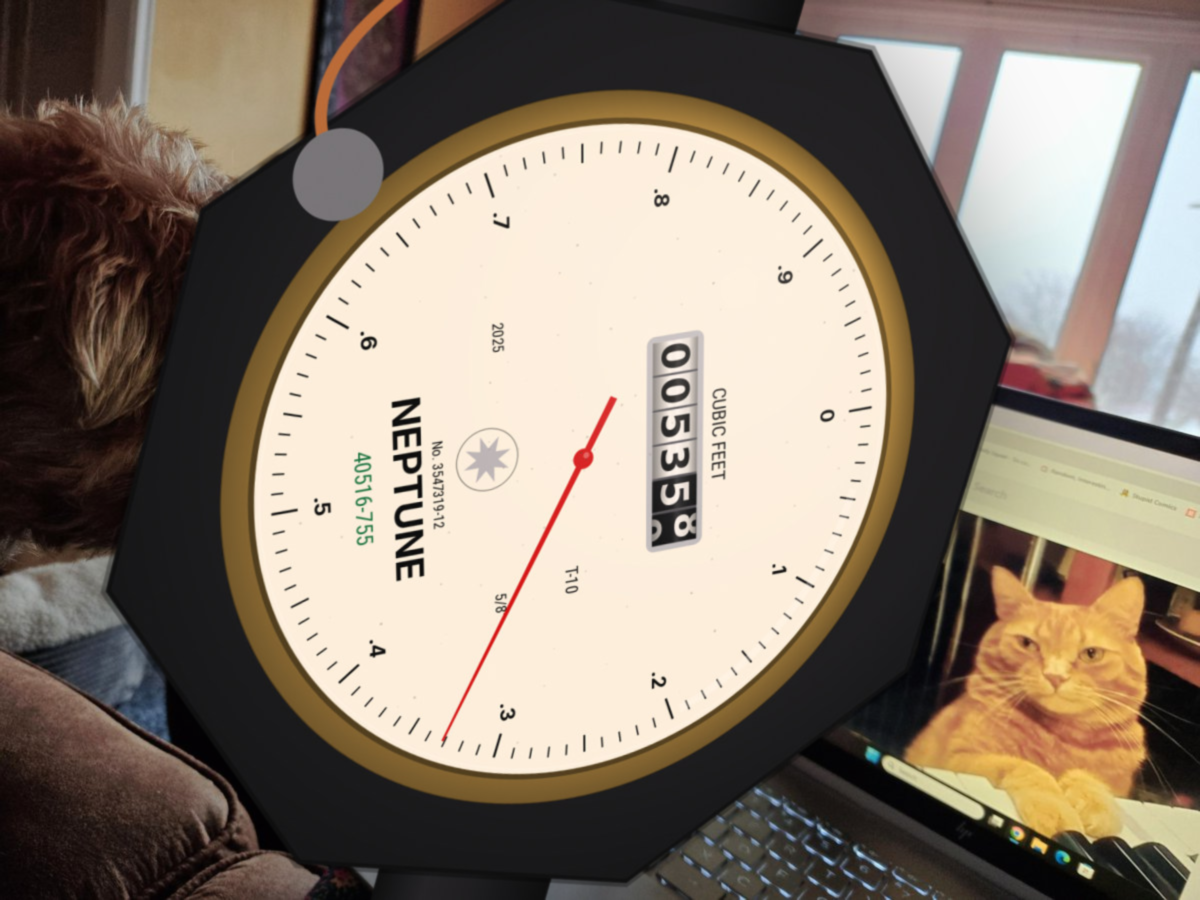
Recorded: 5358.33 ft³
